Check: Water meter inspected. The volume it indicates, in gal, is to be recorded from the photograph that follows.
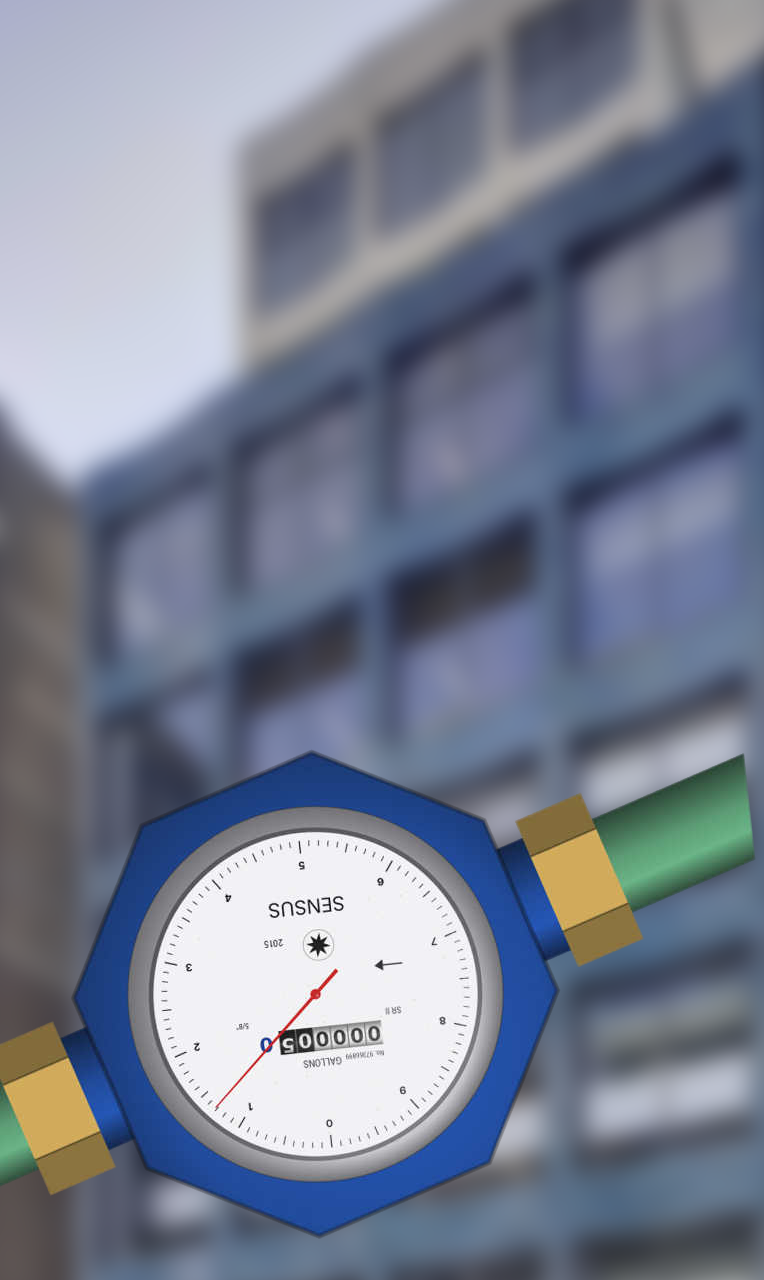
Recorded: 51.3 gal
